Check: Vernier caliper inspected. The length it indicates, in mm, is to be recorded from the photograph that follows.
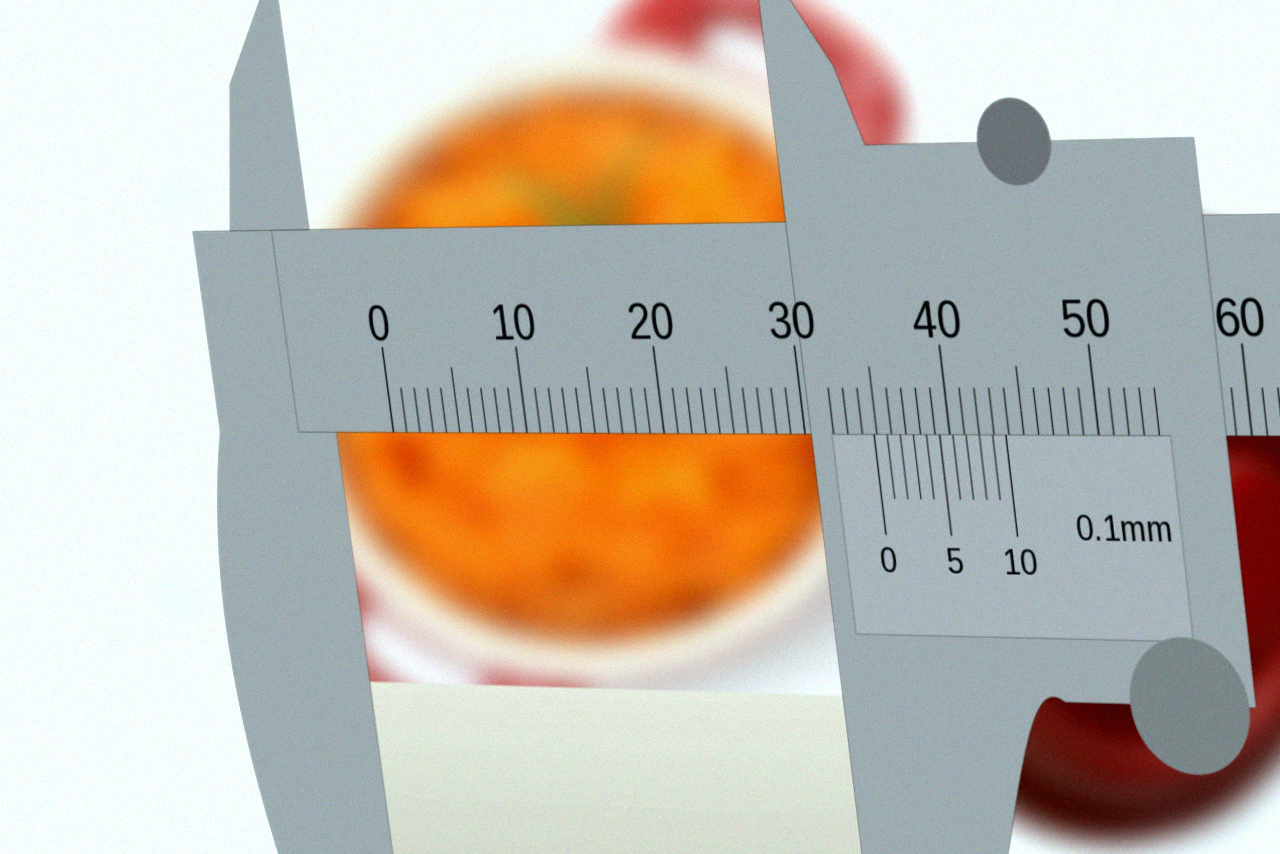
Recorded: 34.8 mm
